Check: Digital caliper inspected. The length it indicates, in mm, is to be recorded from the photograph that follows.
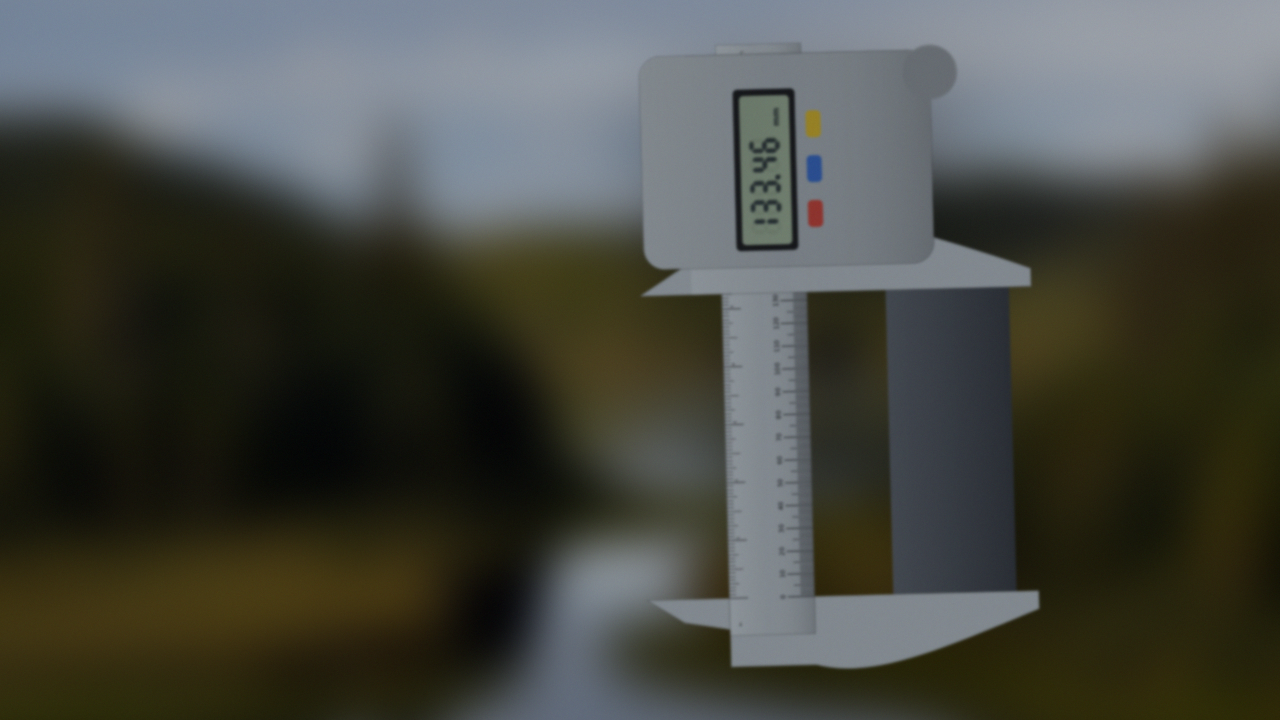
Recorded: 133.46 mm
